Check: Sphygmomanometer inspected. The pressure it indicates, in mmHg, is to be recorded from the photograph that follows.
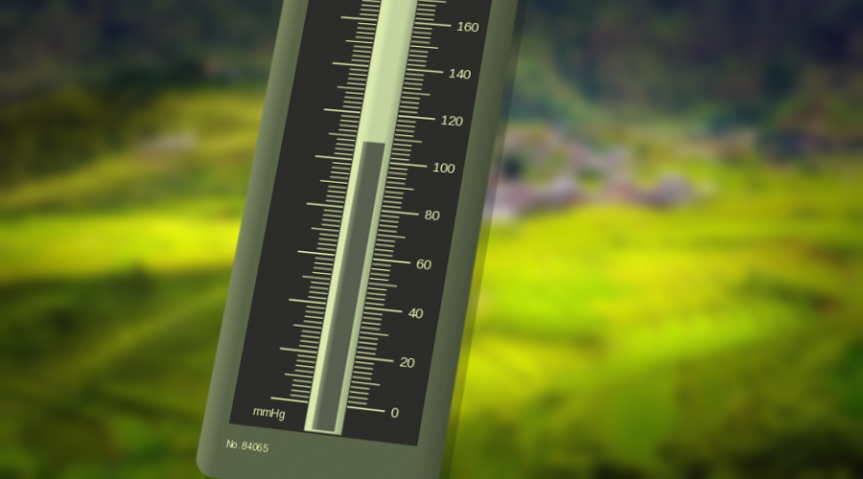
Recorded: 108 mmHg
